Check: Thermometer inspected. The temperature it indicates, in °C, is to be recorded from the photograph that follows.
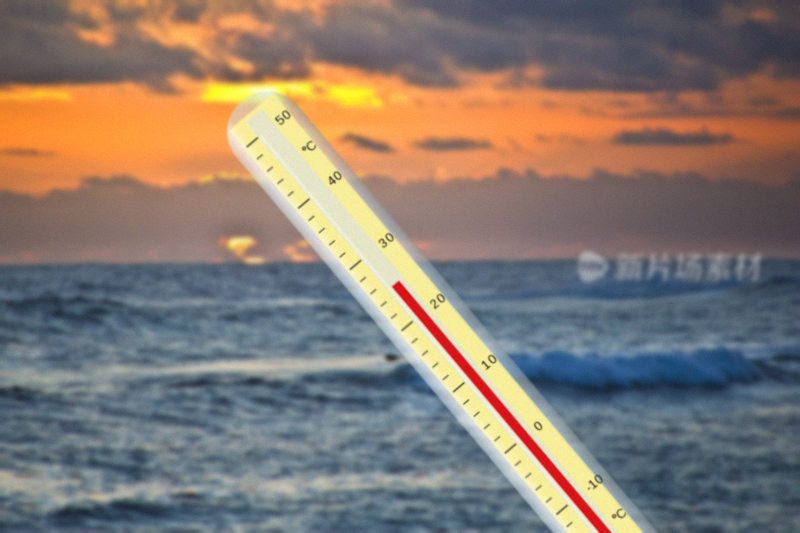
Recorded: 25 °C
